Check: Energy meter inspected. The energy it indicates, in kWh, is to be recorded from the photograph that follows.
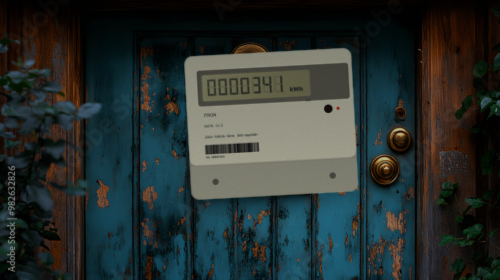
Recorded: 341 kWh
